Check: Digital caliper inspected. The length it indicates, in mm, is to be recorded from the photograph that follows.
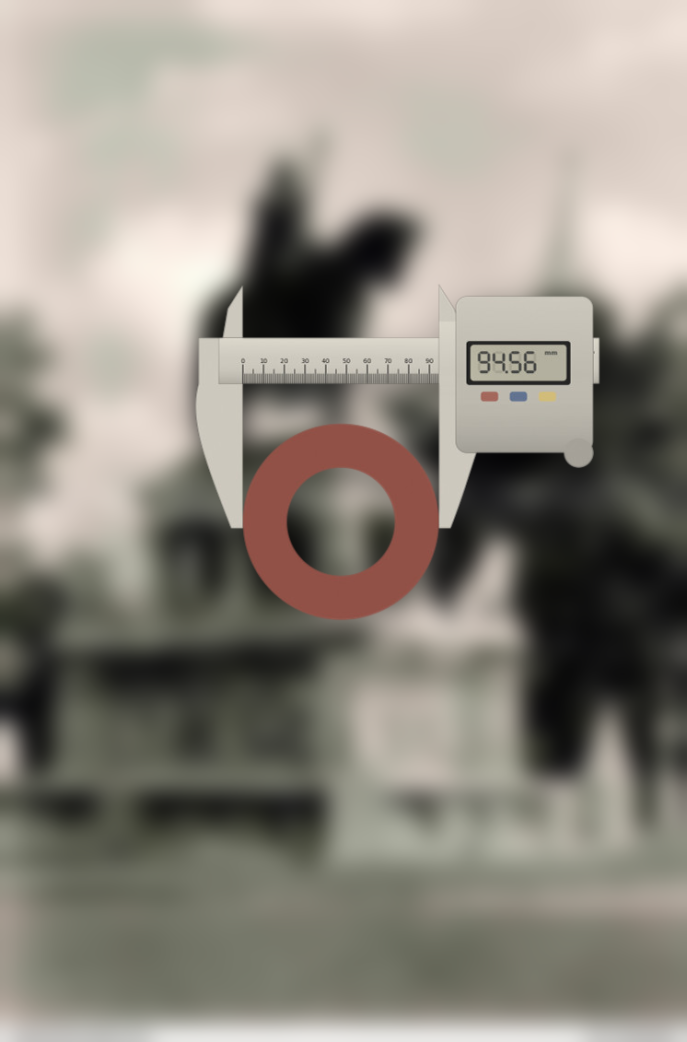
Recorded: 94.56 mm
